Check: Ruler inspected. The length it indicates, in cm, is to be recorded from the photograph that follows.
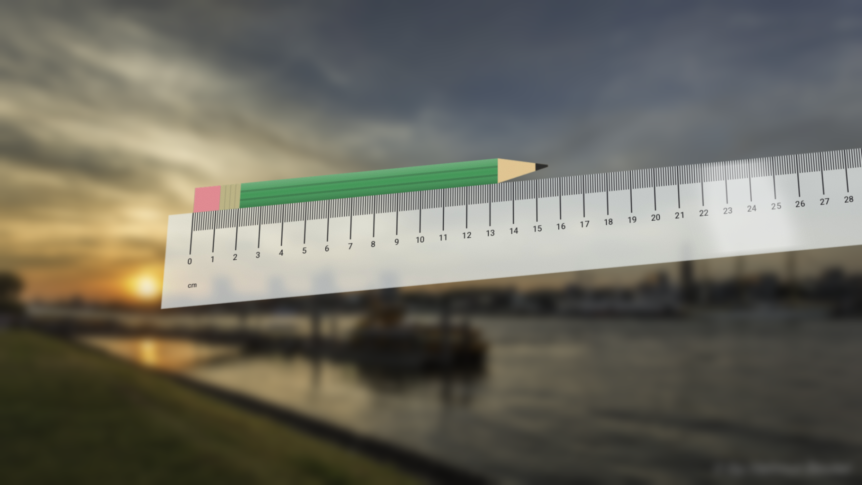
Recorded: 15.5 cm
